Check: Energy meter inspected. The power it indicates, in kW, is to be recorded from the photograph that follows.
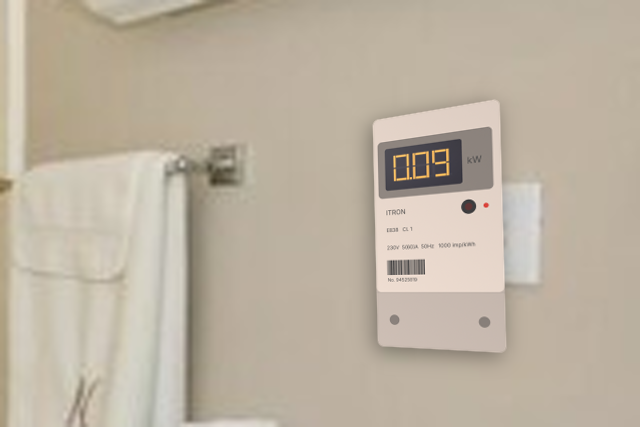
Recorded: 0.09 kW
